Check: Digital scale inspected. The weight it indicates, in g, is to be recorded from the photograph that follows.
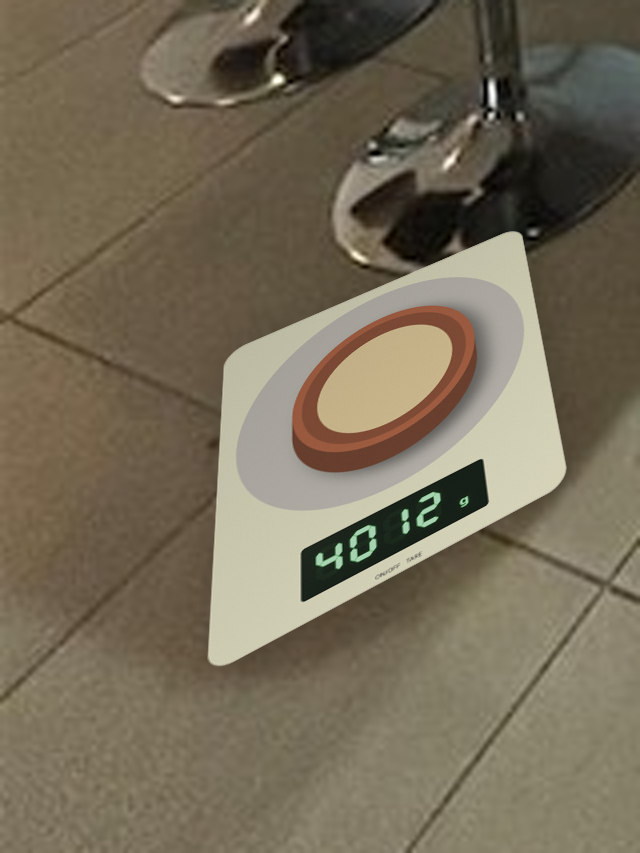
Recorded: 4012 g
